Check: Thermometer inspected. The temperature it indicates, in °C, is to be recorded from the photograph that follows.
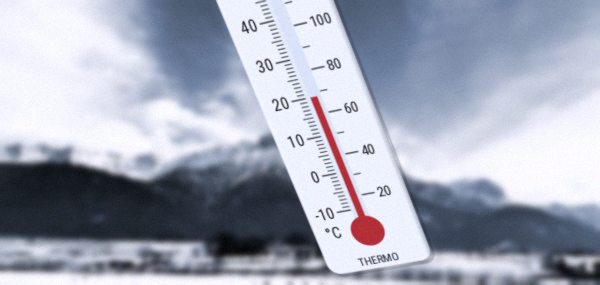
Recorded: 20 °C
